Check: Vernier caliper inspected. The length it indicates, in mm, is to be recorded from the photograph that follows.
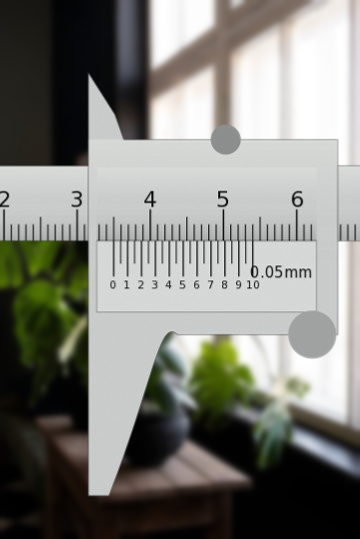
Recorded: 35.0 mm
